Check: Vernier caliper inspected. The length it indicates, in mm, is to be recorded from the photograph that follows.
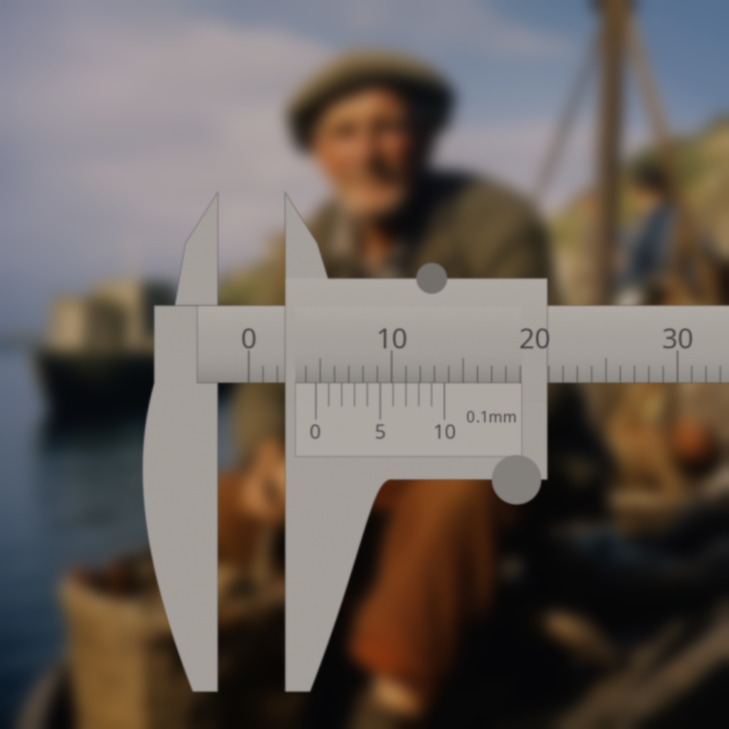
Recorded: 4.7 mm
